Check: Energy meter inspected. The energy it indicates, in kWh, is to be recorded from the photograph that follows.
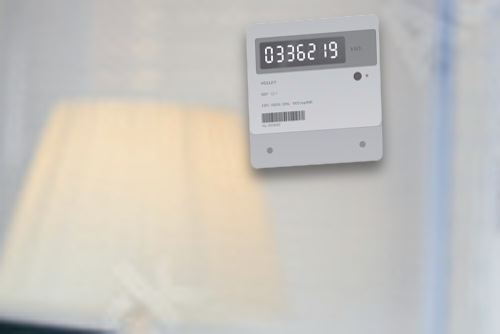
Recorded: 336219 kWh
